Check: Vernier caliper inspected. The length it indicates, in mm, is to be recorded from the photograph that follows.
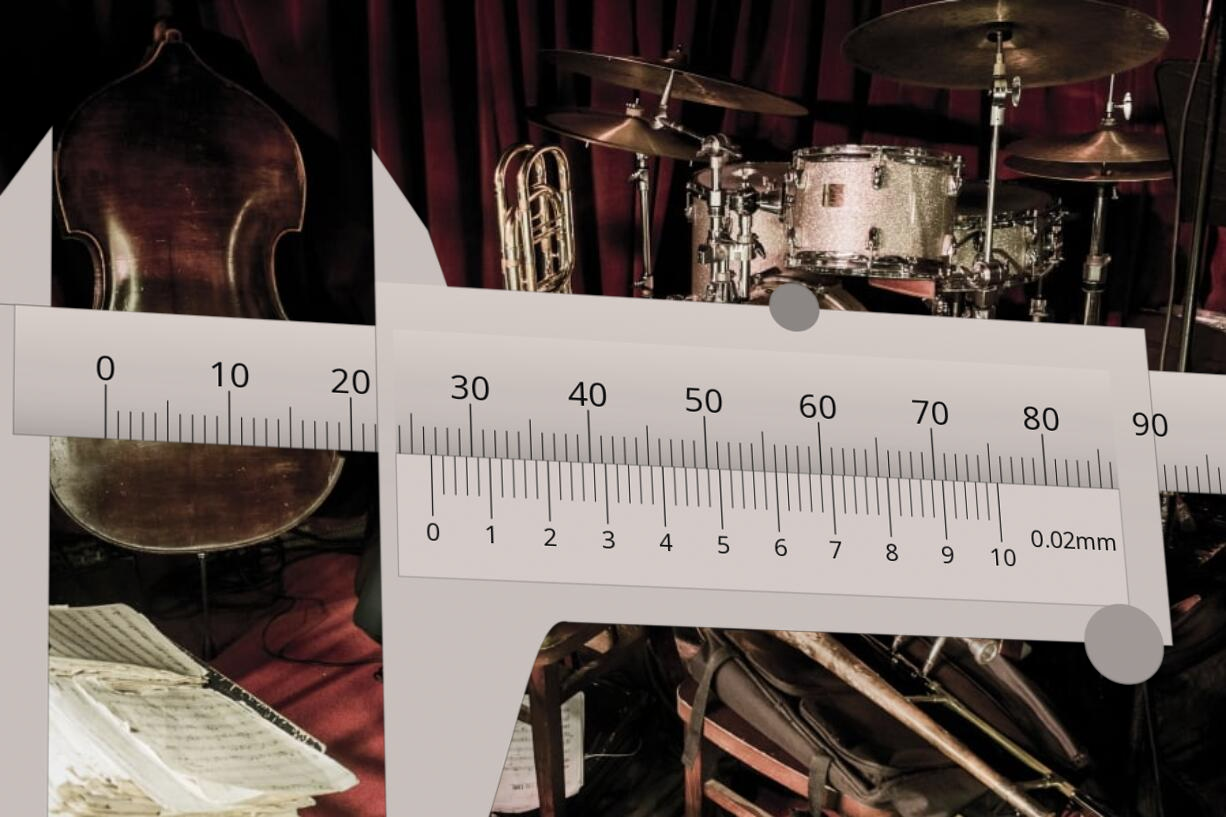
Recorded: 26.6 mm
